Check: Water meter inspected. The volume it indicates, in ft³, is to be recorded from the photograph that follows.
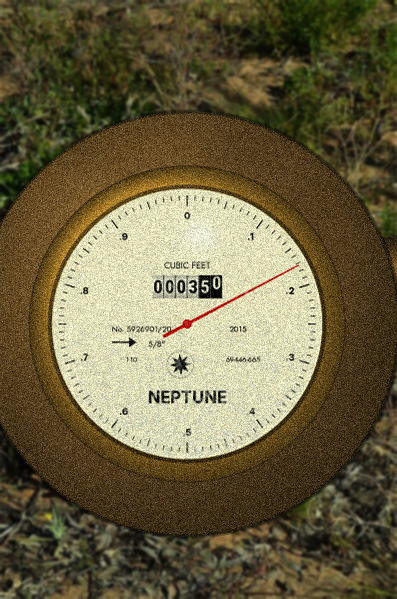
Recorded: 350.17 ft³
